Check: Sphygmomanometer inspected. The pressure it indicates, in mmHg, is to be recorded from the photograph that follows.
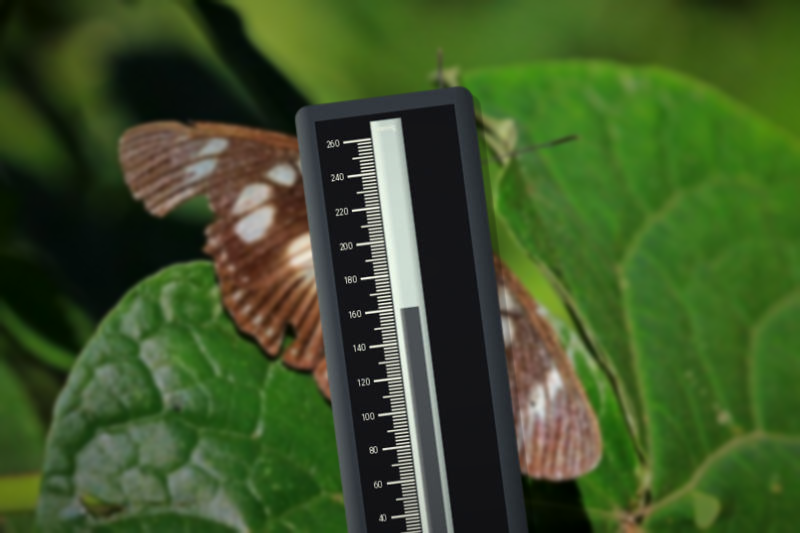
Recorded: 160 mmHg
